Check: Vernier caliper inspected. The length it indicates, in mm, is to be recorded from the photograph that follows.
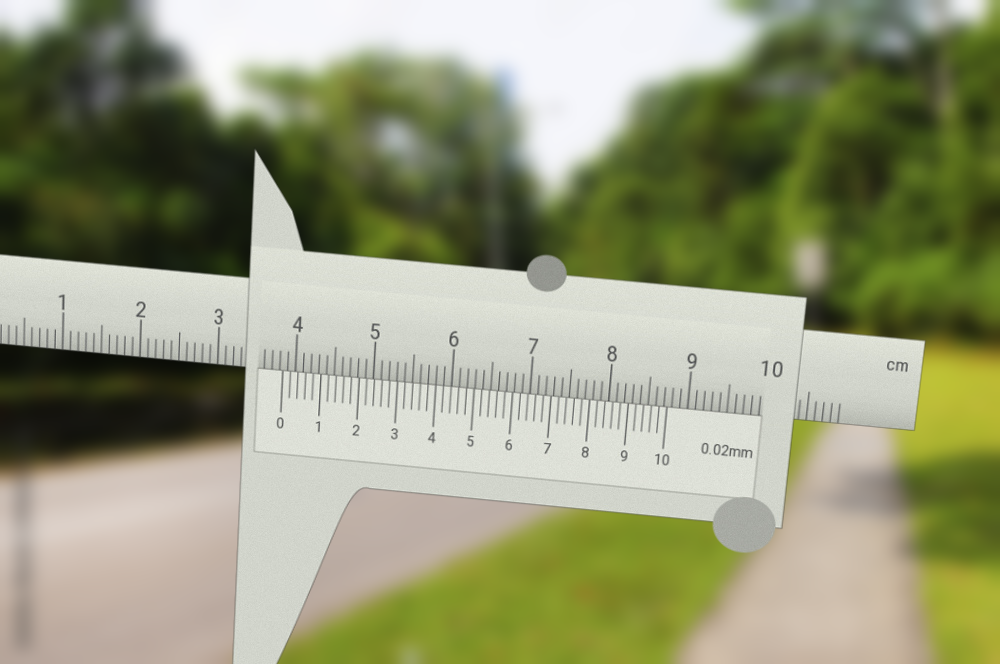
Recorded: 38.4 mm
